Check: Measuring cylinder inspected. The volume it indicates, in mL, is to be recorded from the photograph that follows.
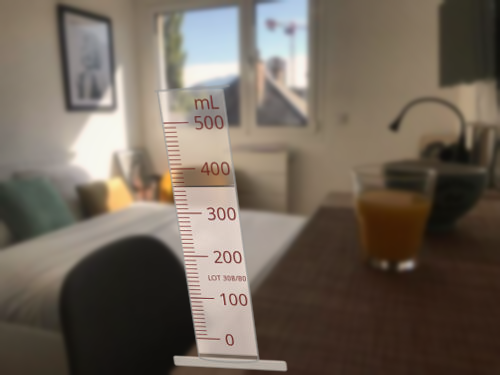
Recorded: 360 mL
